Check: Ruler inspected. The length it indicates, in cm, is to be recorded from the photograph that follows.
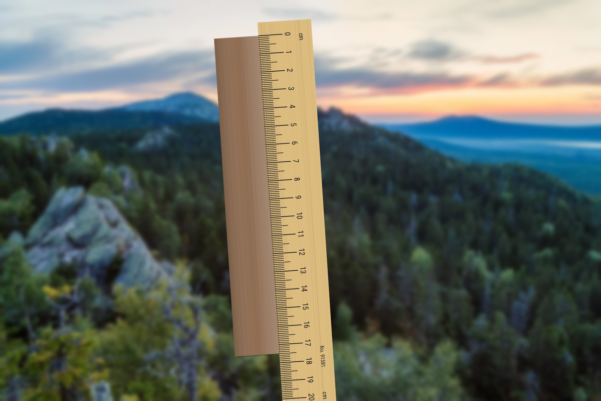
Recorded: 17.5 cm
